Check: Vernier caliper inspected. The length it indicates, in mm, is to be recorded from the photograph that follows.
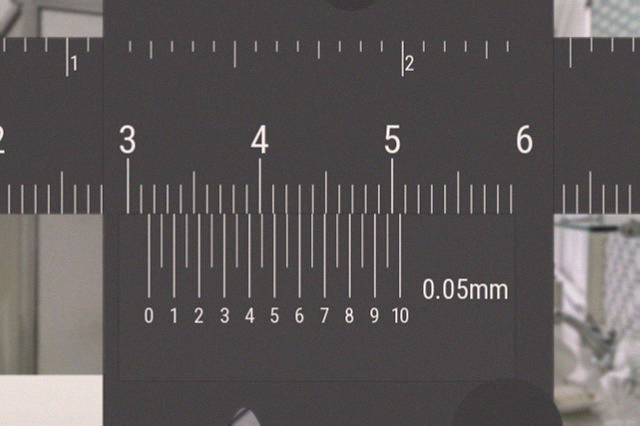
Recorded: 31.6 mm
